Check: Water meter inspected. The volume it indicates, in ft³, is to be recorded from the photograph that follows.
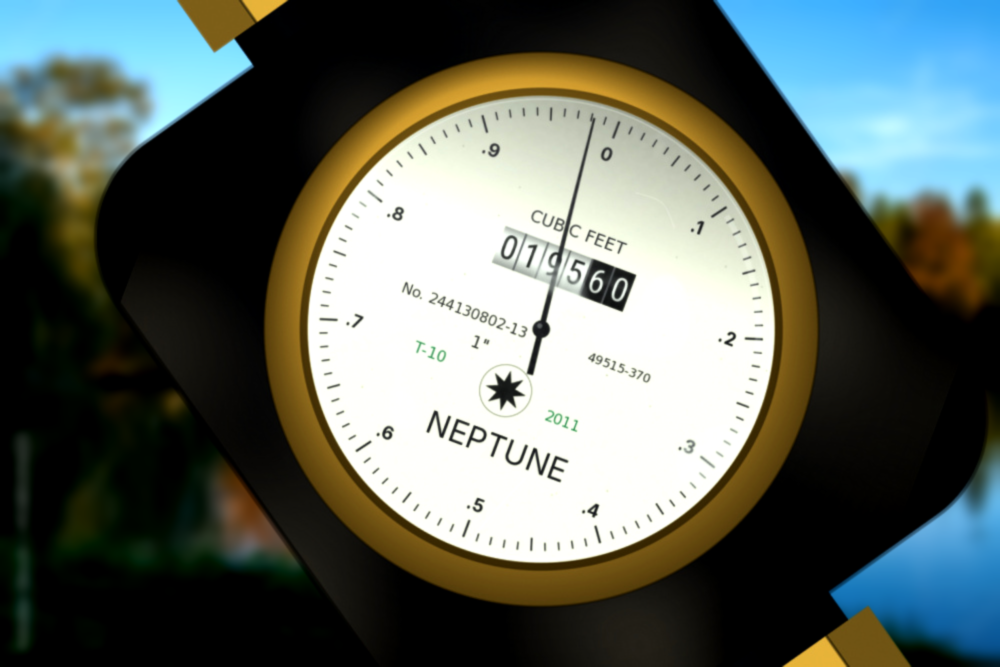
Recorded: 19559.98 ft³
